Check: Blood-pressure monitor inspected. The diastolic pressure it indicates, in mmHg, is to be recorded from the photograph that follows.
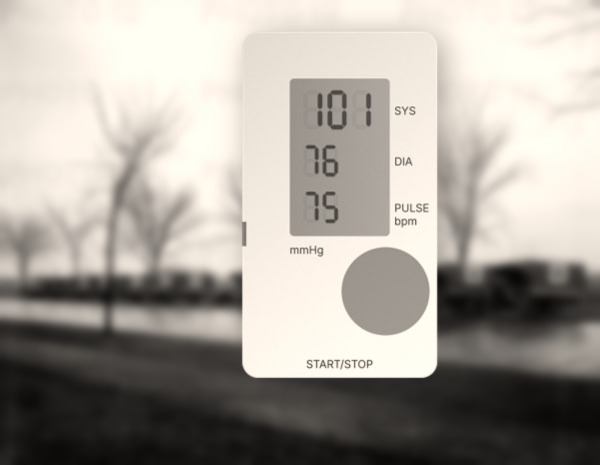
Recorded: 76 mmHg
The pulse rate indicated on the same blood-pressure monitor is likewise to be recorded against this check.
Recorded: 75 bpm
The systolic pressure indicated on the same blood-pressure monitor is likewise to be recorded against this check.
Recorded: 101 mmHg
